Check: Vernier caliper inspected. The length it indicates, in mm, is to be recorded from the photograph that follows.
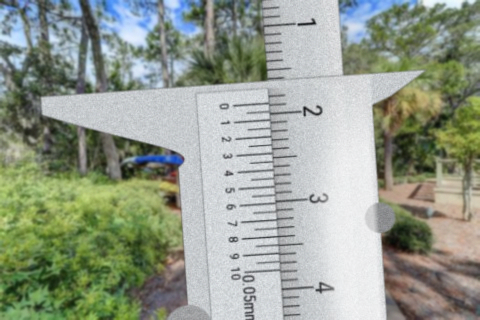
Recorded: 18.8 mm
